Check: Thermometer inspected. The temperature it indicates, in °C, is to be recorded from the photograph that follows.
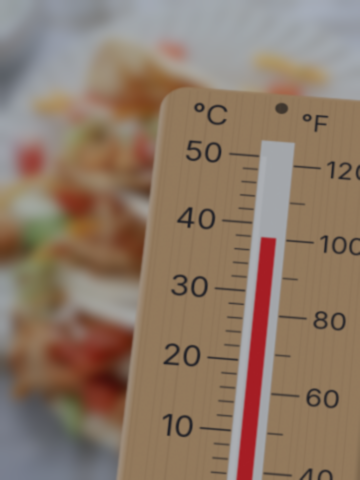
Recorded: 38 °C
